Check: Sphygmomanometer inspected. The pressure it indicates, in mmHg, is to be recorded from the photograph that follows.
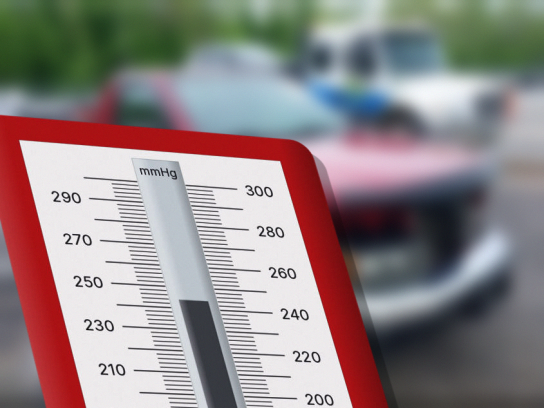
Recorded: 244 mmHg
